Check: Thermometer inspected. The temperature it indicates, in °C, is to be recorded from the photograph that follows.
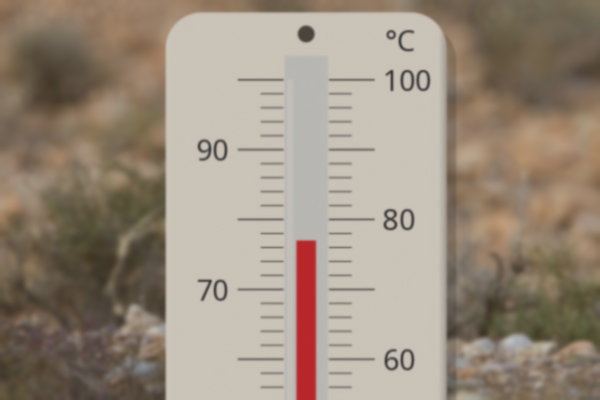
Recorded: 77 °C
